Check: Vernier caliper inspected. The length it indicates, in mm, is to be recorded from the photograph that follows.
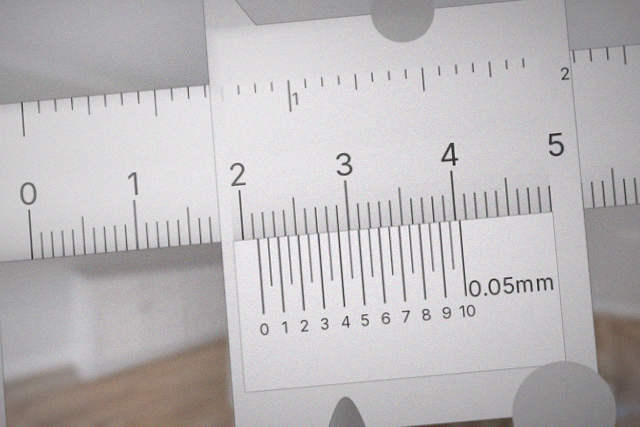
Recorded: 21.4 mm
